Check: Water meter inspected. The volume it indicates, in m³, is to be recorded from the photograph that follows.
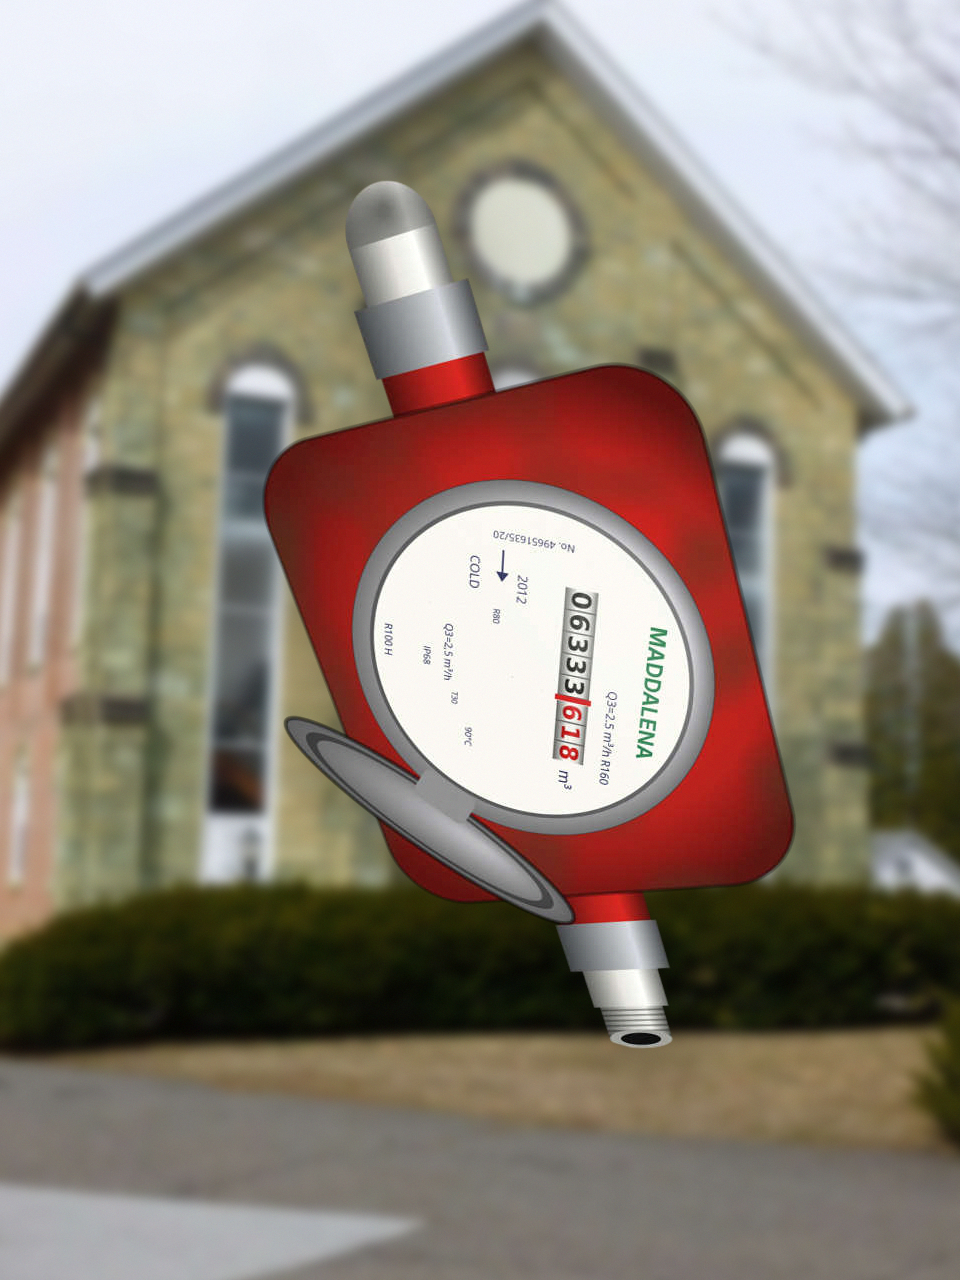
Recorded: 6333.618 m³
